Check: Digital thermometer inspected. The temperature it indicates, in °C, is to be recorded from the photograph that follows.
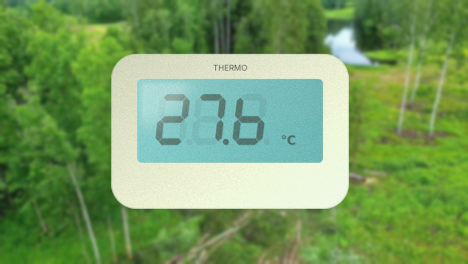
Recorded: 27.6 °C
